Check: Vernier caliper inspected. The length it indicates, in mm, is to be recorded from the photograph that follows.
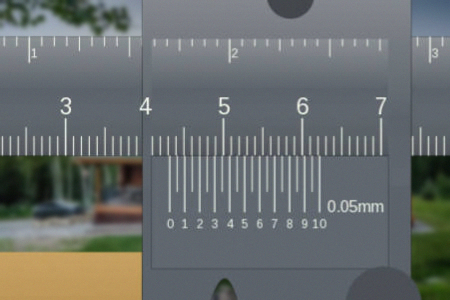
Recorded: 43.2 mm
